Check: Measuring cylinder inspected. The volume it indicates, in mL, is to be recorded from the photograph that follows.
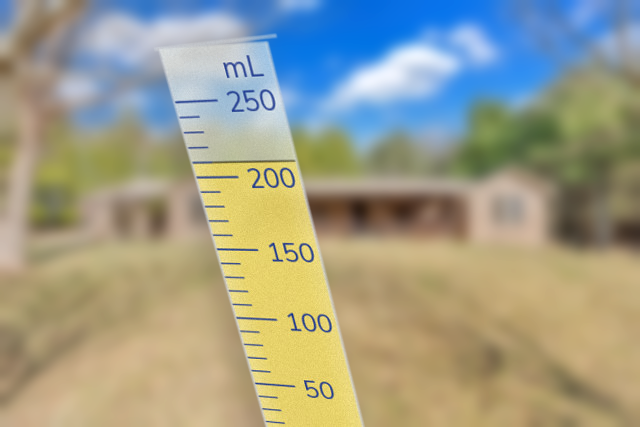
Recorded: 210 mL
